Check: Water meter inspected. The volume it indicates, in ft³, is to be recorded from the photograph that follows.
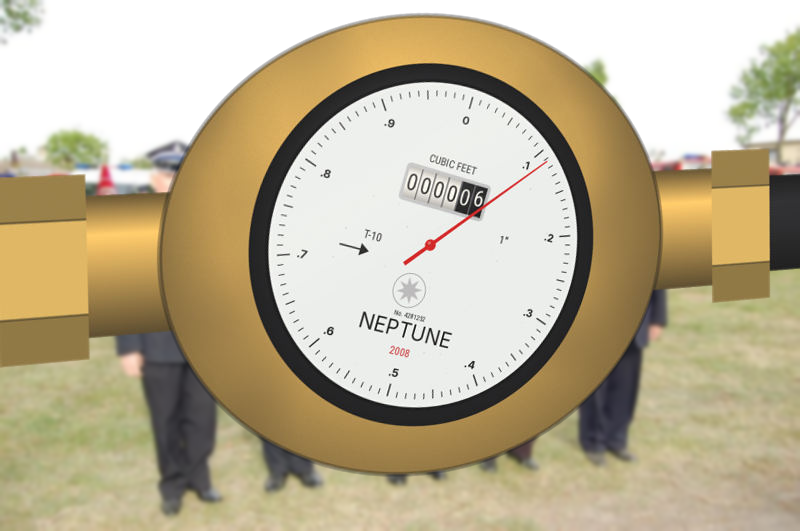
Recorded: 6.11 ft³
